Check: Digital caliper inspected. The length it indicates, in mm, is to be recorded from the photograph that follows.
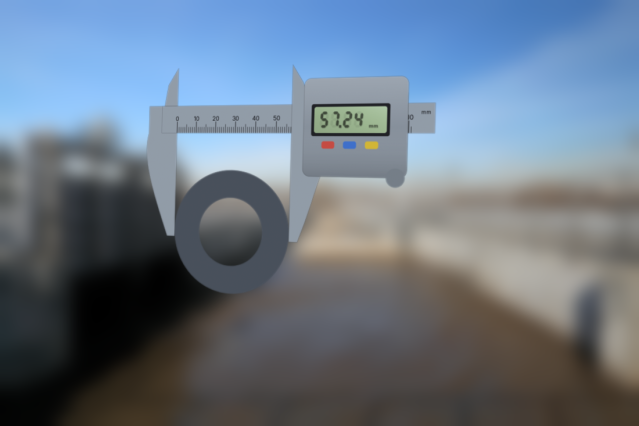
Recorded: 57.24 mm
